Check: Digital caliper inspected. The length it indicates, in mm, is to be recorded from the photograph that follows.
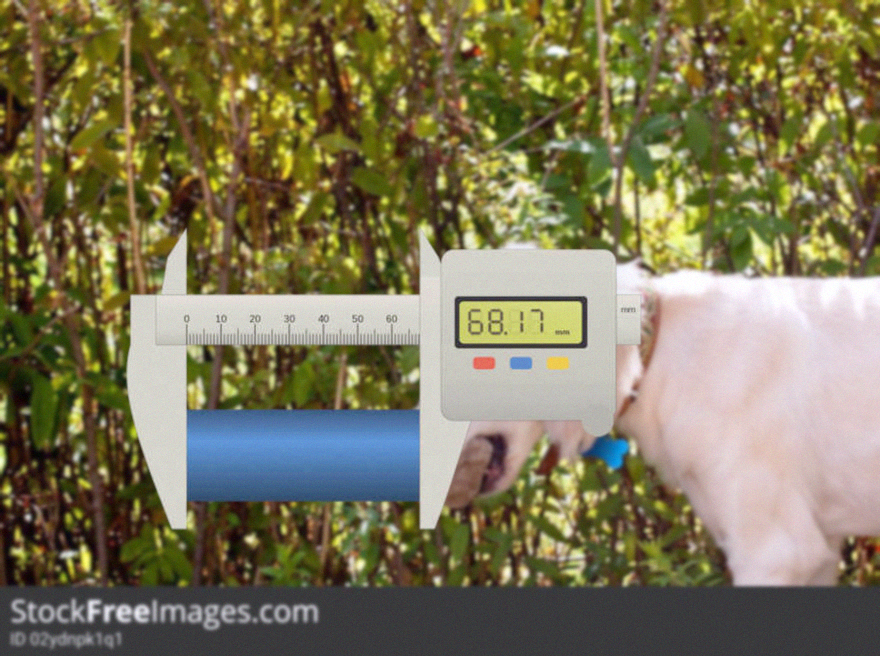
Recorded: 68.17 mm
